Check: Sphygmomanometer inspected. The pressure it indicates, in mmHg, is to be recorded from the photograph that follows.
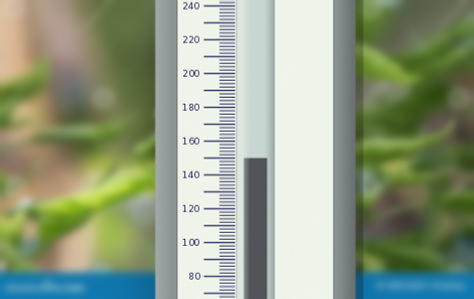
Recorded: 150 mmHg
